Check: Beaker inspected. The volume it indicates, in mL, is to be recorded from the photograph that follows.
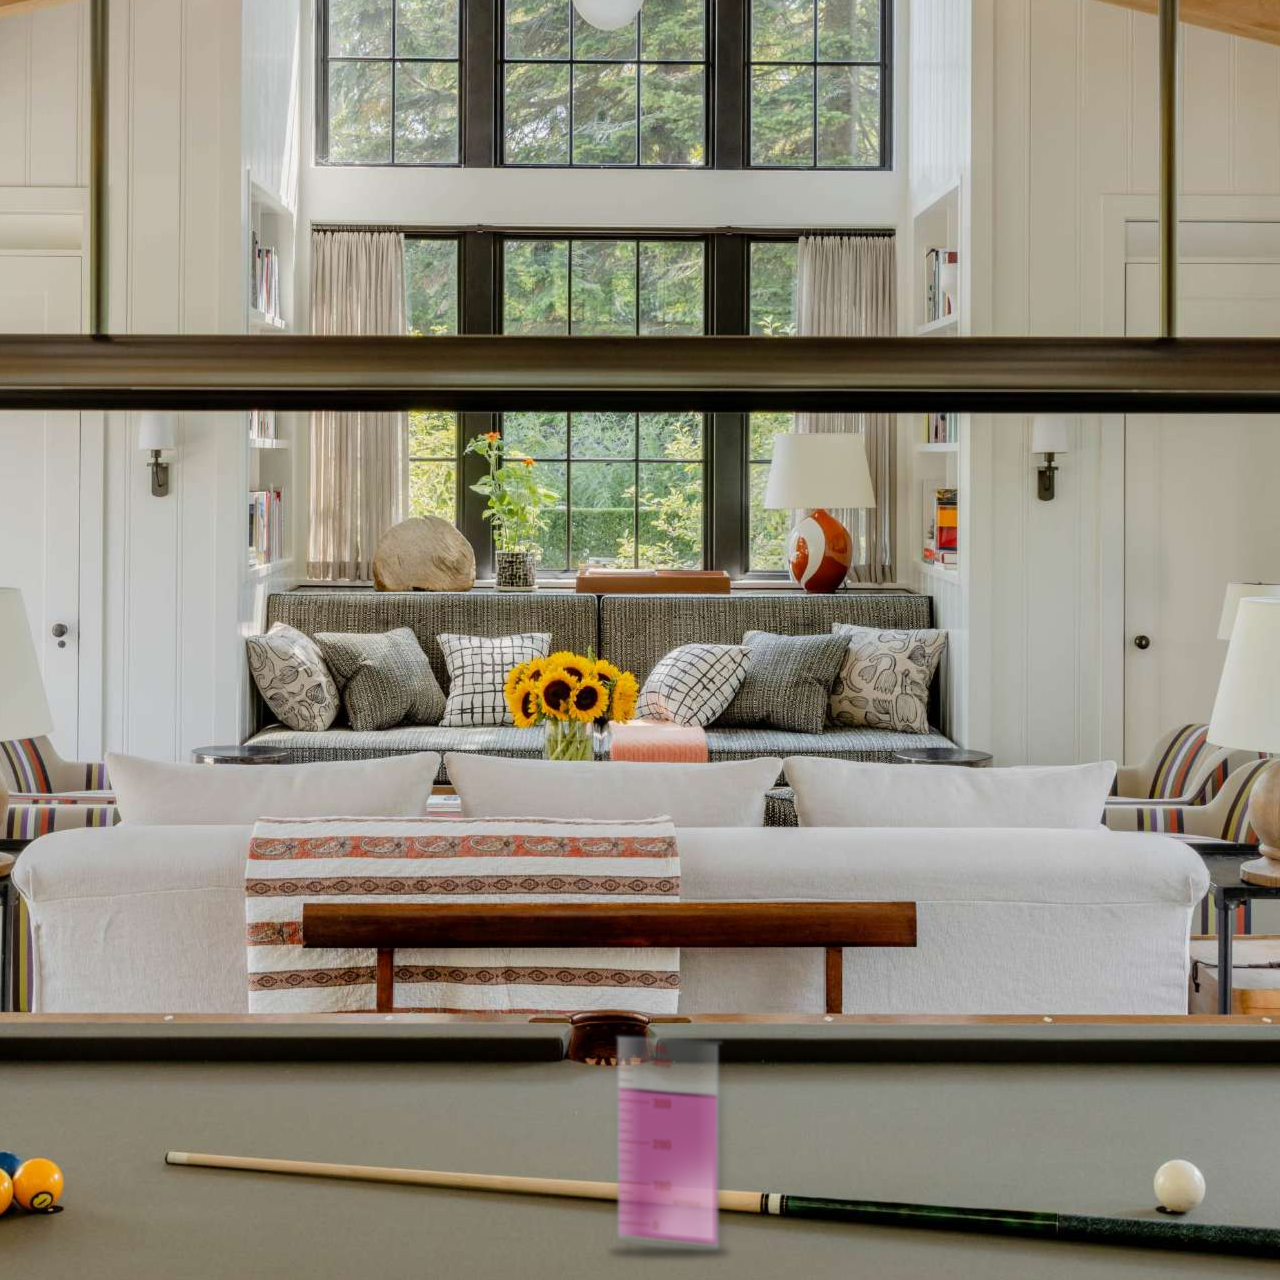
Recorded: 325 mL
